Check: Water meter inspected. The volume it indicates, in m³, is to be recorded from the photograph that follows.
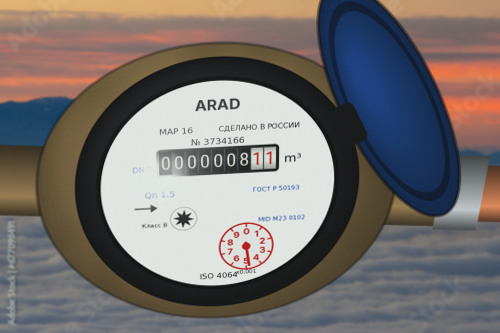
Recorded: 8.114 m³
